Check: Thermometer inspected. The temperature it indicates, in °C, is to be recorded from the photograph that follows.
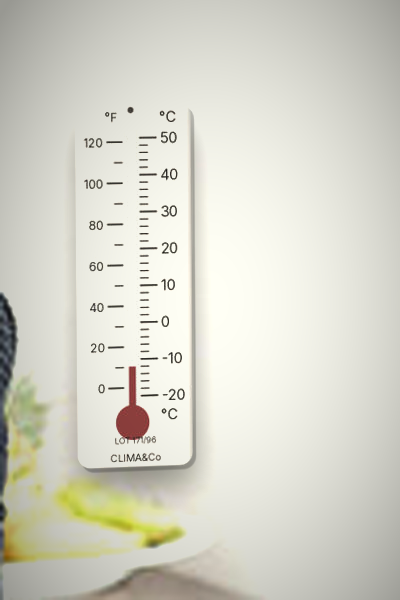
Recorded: -12 °C
